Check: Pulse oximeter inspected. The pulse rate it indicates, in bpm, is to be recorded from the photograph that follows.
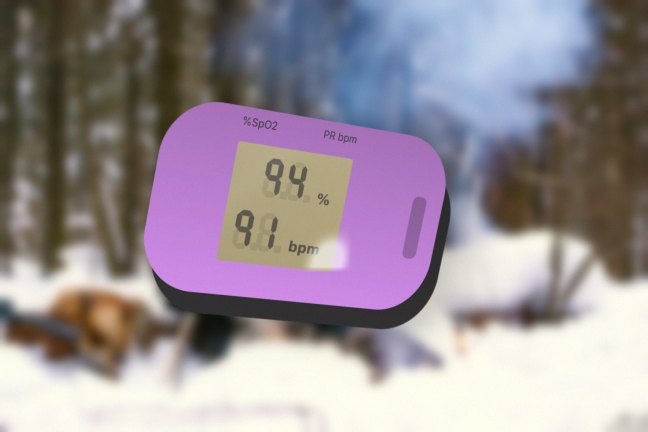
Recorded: 91 bpm
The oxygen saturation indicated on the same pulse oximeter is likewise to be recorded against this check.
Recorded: 94 %
